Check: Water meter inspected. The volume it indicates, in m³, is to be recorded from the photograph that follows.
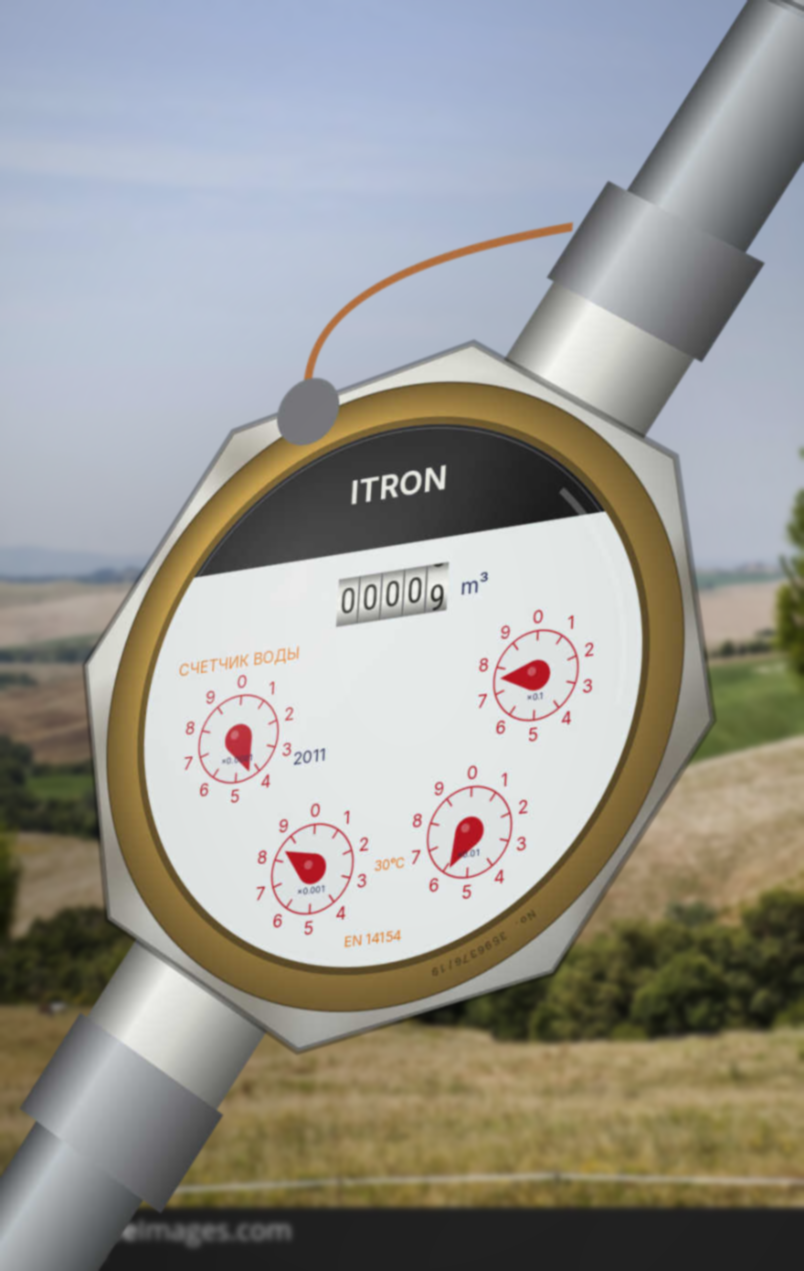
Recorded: 8.7584 m³
